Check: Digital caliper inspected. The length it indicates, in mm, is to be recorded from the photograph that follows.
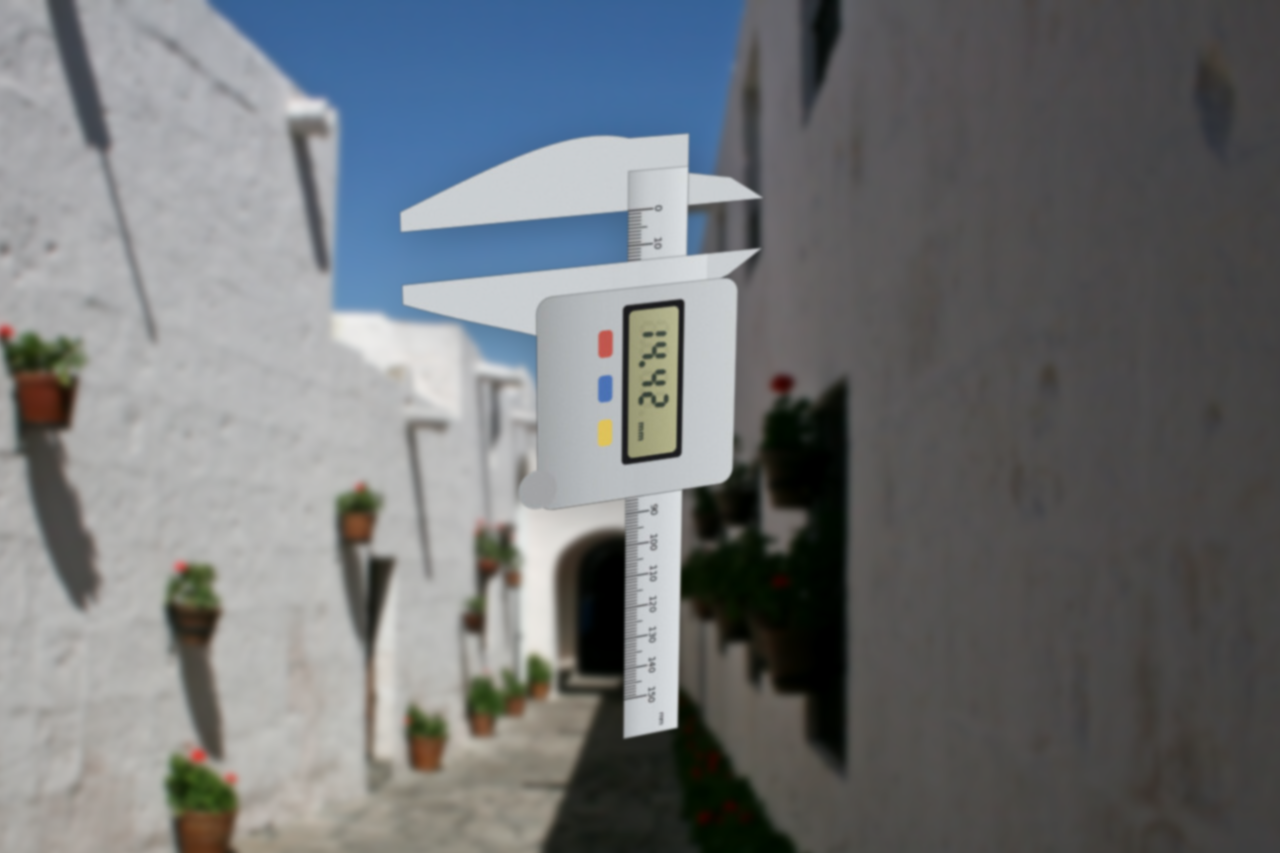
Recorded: 14.42 mm
